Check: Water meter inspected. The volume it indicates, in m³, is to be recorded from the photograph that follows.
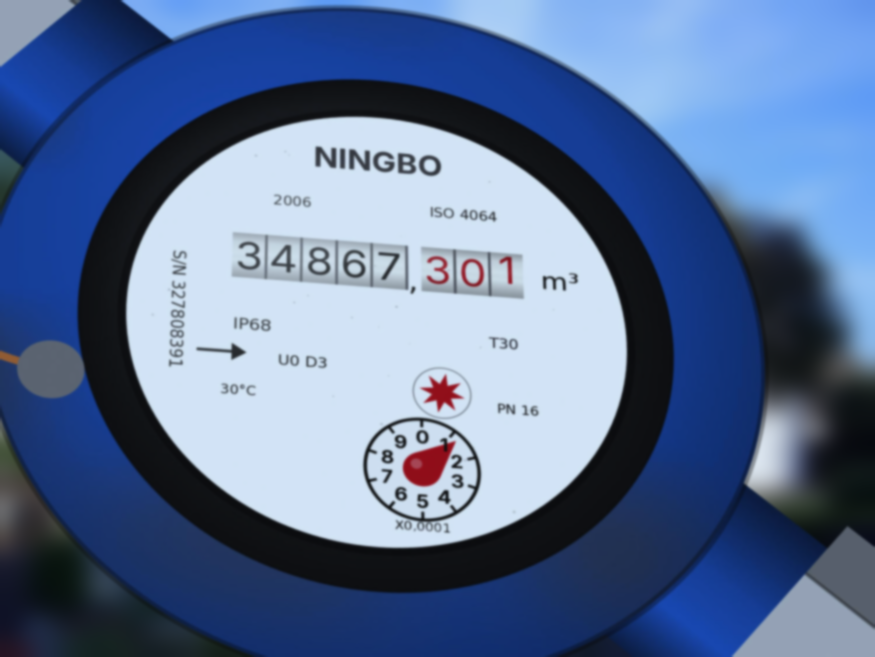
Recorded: 34867.3011 m³
